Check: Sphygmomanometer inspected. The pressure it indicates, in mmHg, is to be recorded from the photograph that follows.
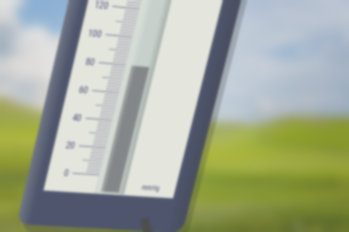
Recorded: 80 mmHg
